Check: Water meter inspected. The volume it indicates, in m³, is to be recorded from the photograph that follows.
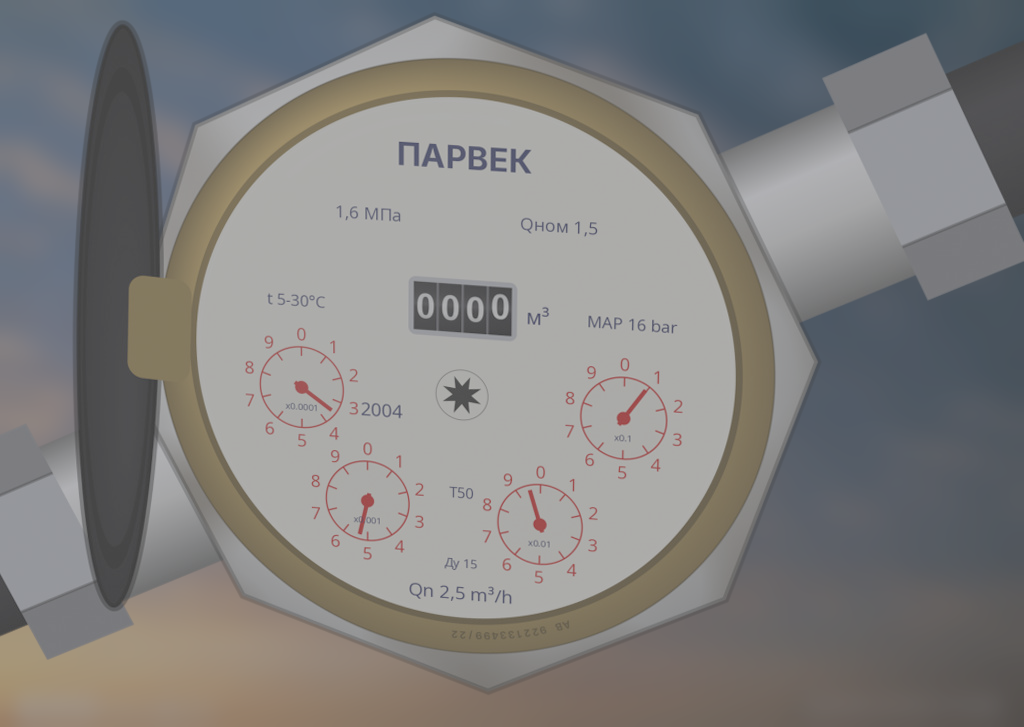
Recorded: 0.0953 m³
